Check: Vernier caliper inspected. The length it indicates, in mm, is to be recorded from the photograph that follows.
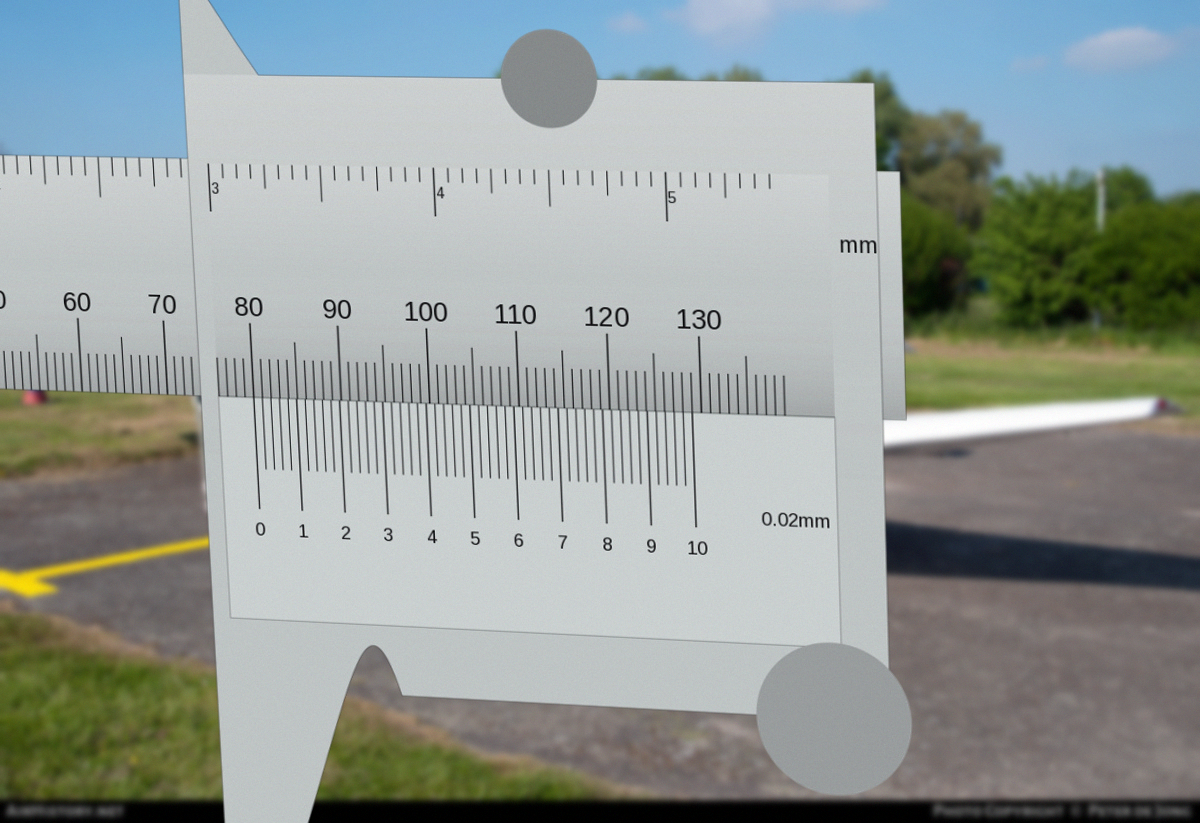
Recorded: 80.0 mm
